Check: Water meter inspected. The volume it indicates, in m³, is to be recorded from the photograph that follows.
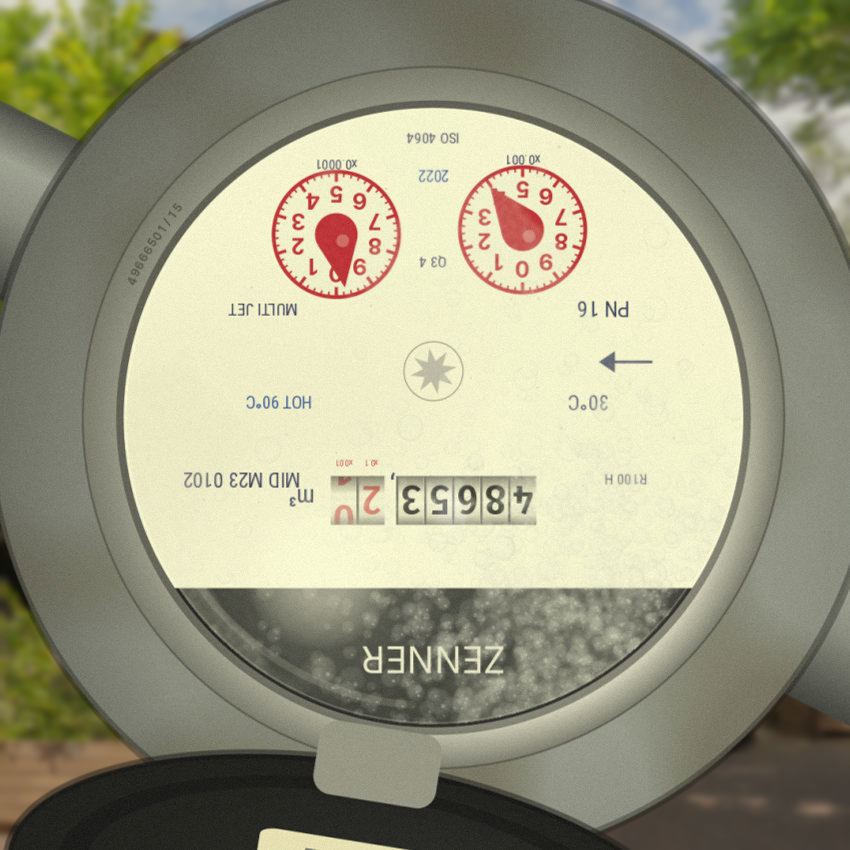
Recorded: 48653.2039 m³
